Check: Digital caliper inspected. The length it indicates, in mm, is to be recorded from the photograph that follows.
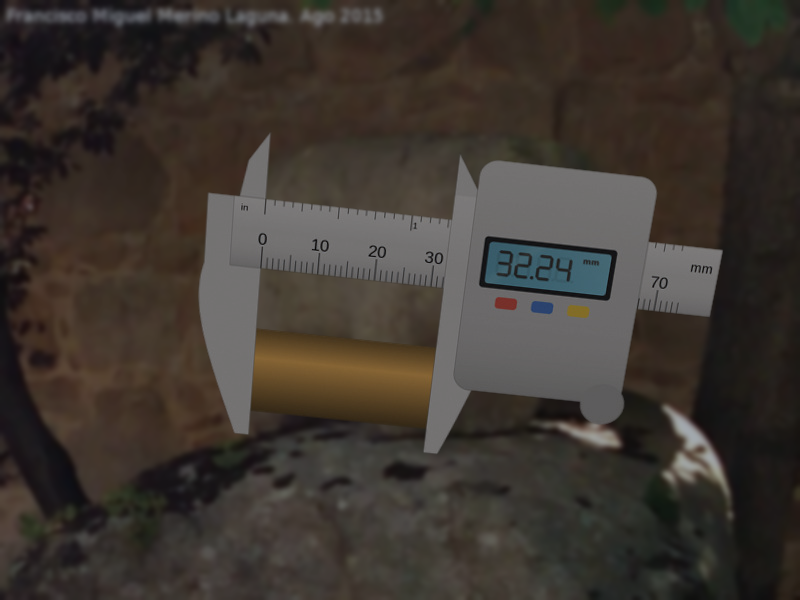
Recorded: 32.24 mm
